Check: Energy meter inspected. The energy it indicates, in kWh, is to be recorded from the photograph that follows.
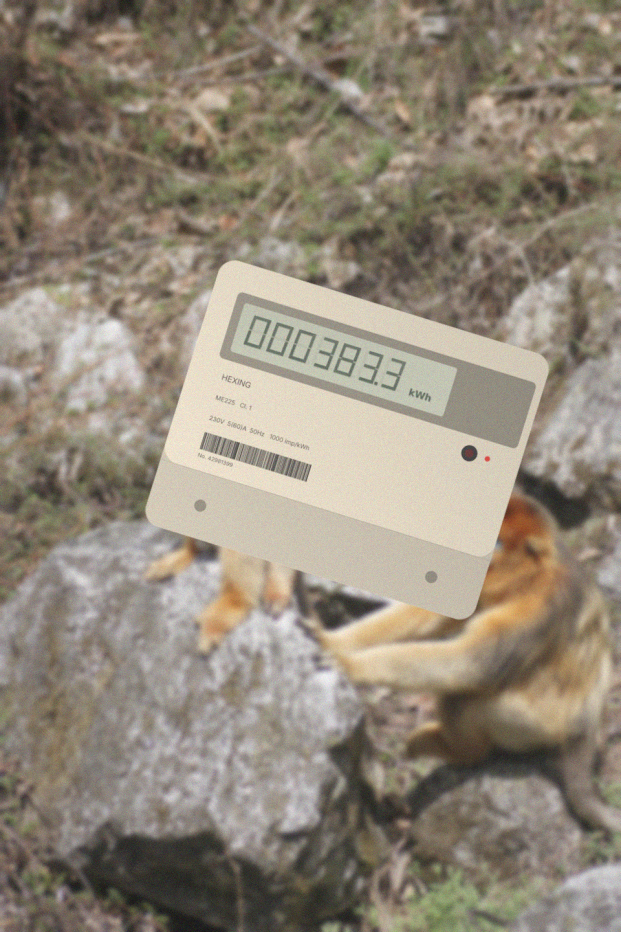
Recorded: 383.3 kWh
